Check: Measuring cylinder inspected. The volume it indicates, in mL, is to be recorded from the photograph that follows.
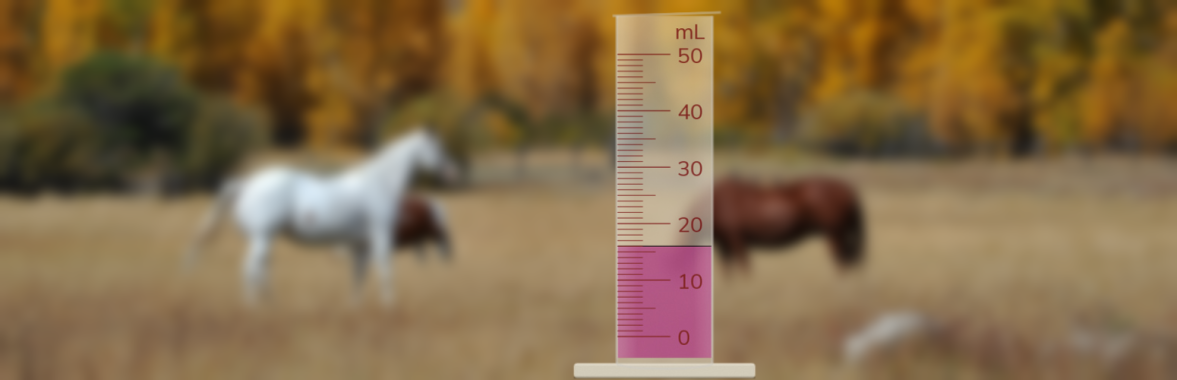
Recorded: 16 mL
